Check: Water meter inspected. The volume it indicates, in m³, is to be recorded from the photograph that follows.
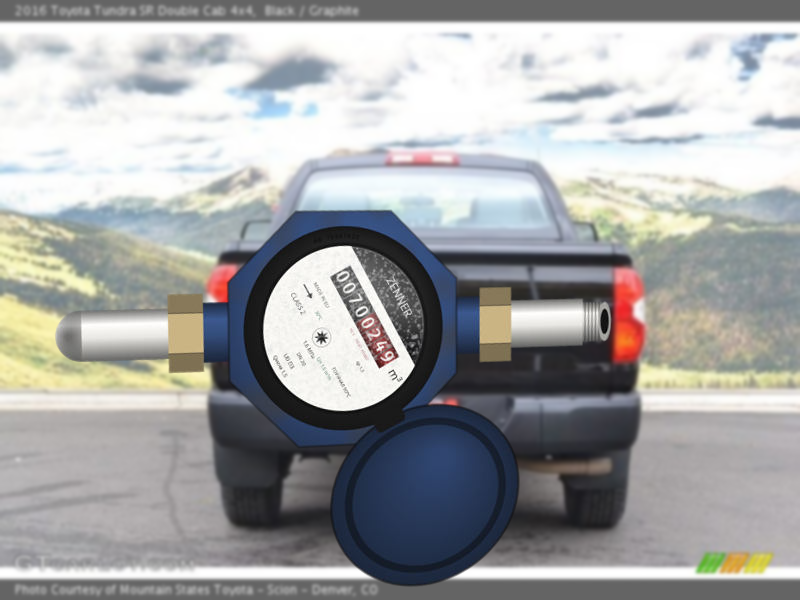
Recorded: 70.0249 m³
